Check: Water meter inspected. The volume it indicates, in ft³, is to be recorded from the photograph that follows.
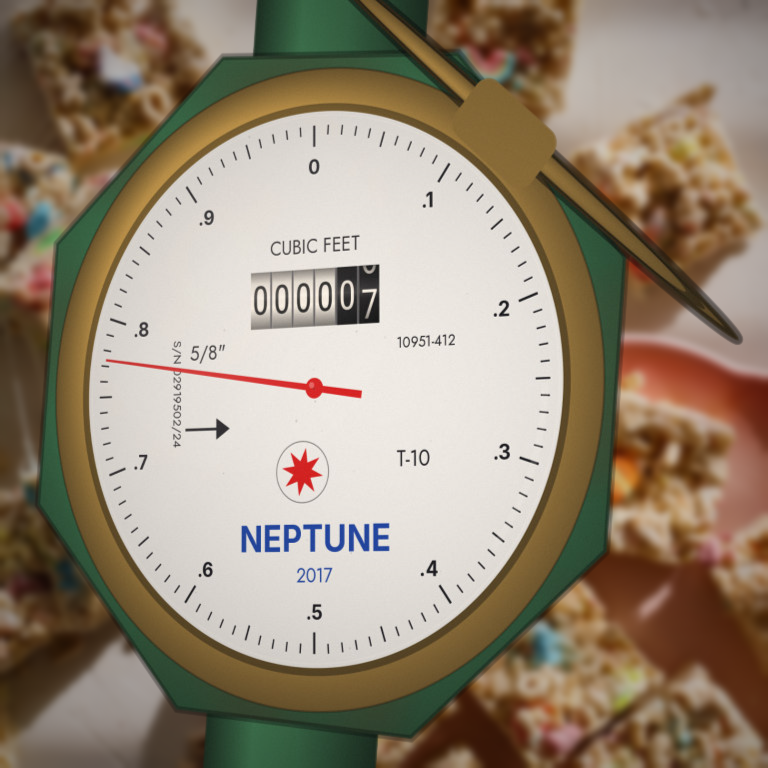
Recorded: 6.77 ft³
